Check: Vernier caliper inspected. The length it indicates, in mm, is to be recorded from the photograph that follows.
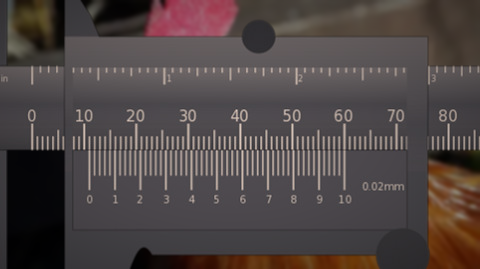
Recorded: 11.0 mm
